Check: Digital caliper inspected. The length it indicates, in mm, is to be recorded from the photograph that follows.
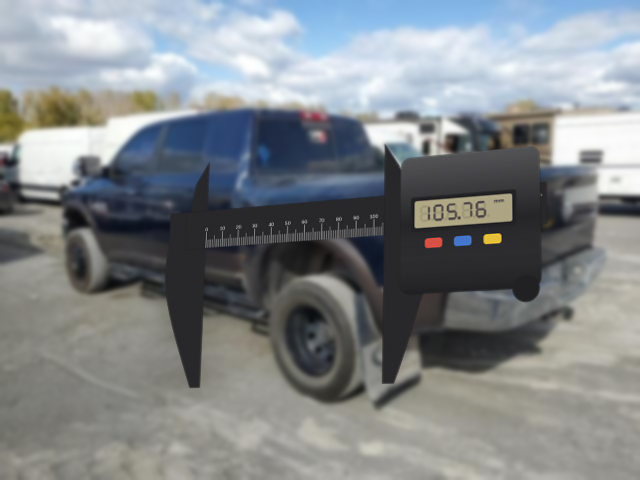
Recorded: 105.76 mm
